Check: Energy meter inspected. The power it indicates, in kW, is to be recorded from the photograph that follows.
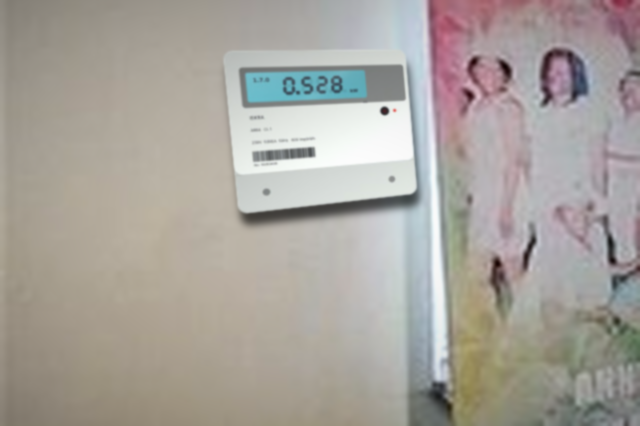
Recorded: 0.528 kW
